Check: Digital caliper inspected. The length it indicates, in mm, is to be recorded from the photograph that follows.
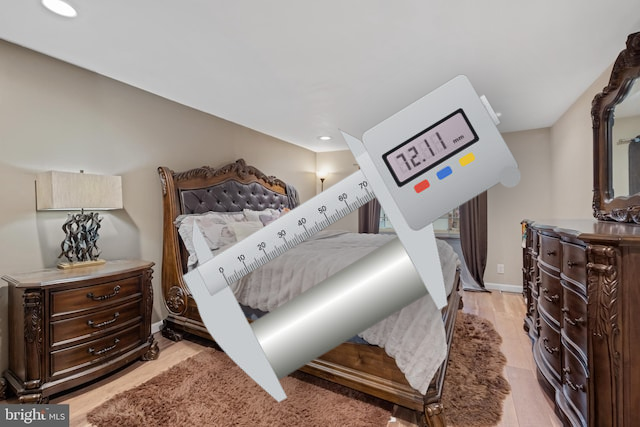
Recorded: 72.11 mm
